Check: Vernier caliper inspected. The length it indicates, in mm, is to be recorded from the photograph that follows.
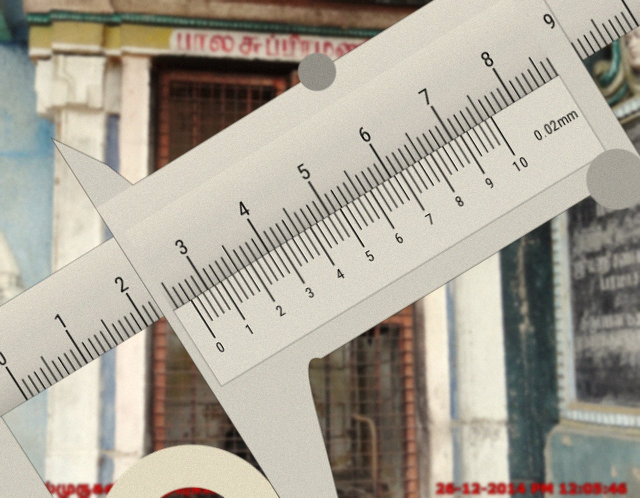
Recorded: 27.2 mm
